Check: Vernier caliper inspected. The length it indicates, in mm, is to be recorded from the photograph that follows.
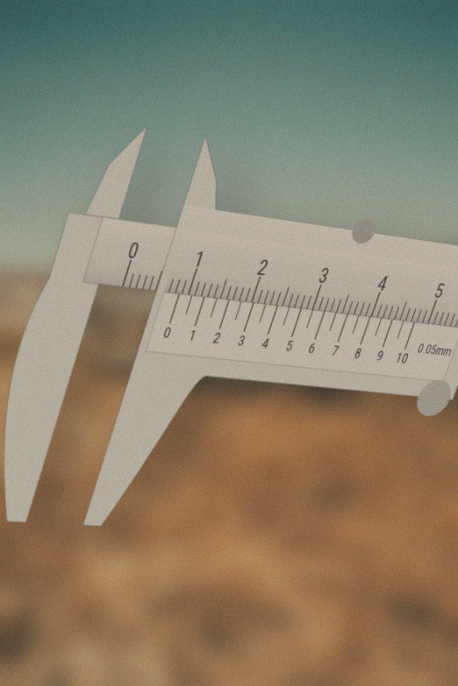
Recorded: 8.6 mm
